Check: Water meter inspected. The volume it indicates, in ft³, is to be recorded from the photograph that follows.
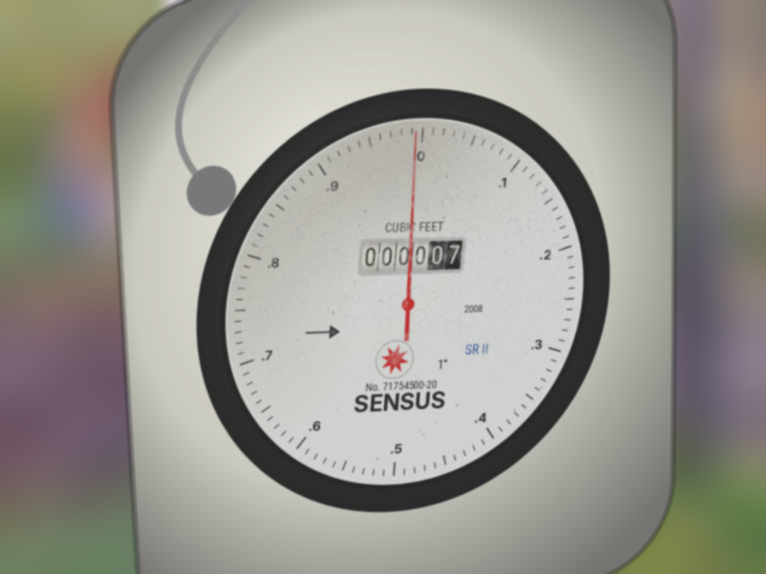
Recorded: 6.99 ft³
